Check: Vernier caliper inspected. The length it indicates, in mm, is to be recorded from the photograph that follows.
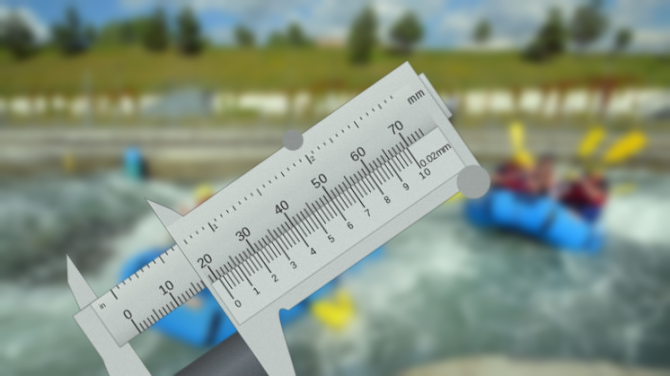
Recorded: 20.5 mm
